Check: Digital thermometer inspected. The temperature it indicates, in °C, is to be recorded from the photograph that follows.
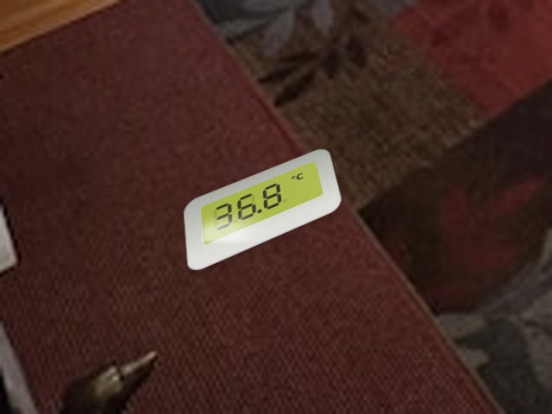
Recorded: 36.8 °C
